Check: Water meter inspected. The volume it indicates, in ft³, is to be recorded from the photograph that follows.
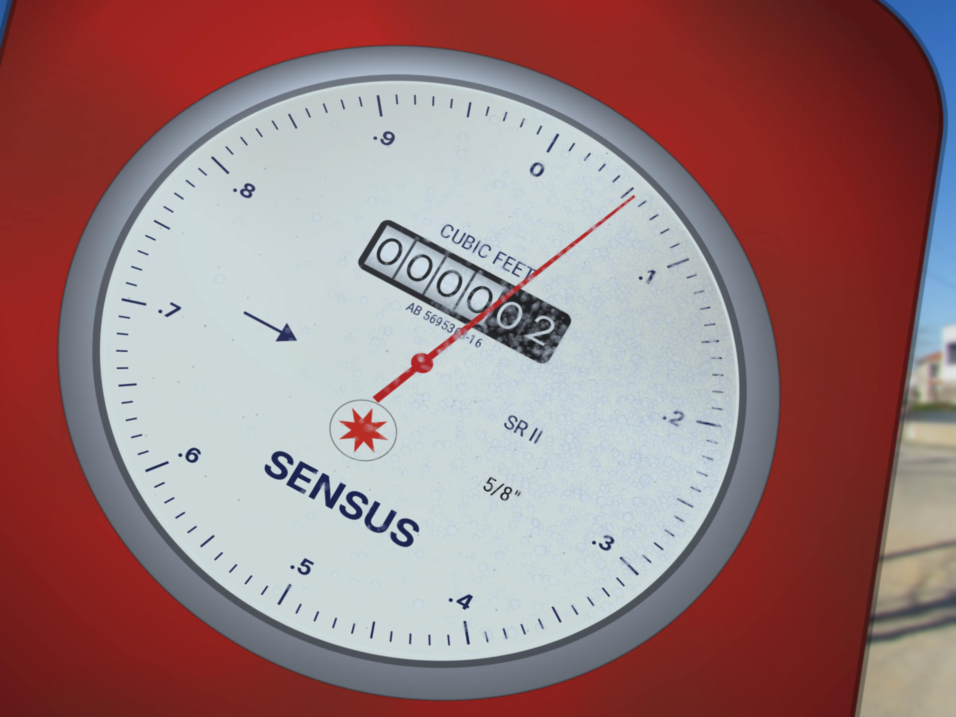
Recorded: 2.05 ft³
